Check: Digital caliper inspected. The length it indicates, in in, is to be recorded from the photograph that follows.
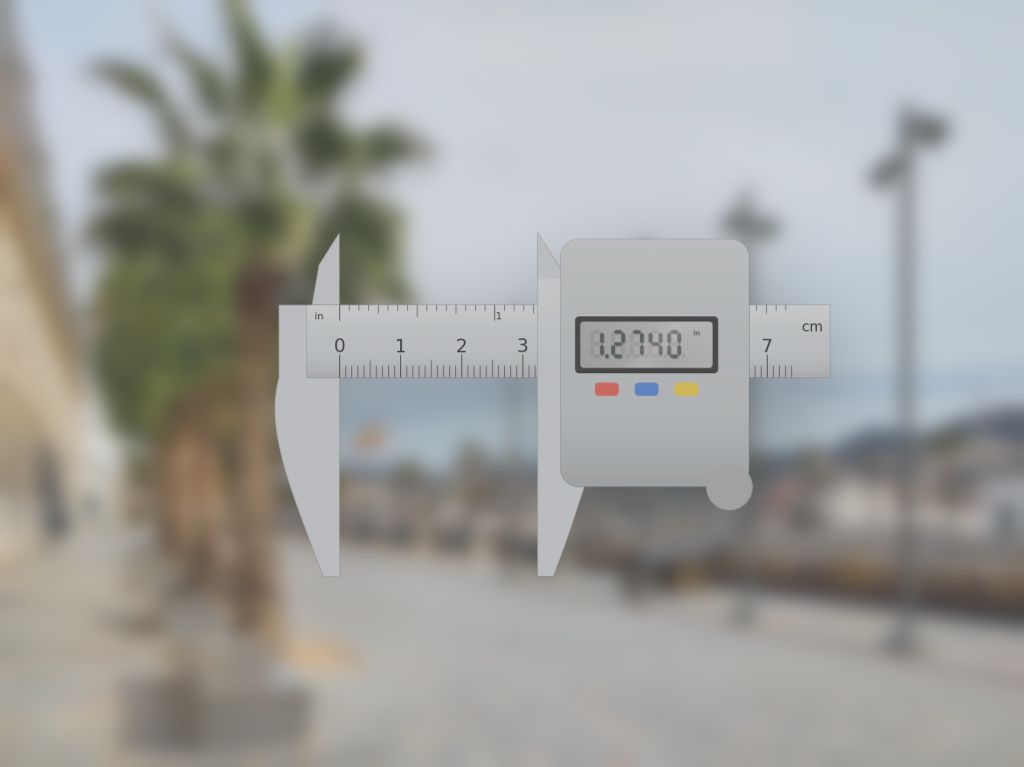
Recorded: 1.2740 in
